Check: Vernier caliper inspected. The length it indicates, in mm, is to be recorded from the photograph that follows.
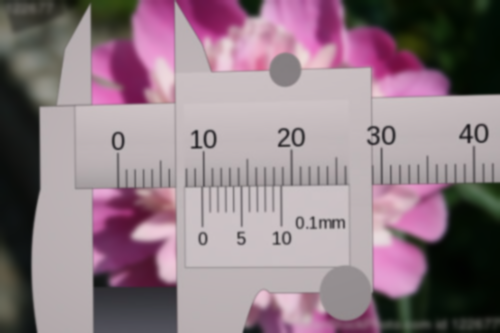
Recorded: 9.8 mm
